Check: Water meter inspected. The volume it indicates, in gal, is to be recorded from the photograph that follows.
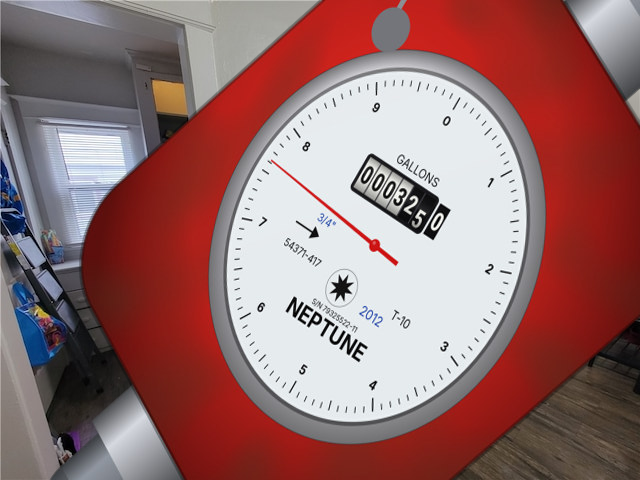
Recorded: 3247.6 gal
